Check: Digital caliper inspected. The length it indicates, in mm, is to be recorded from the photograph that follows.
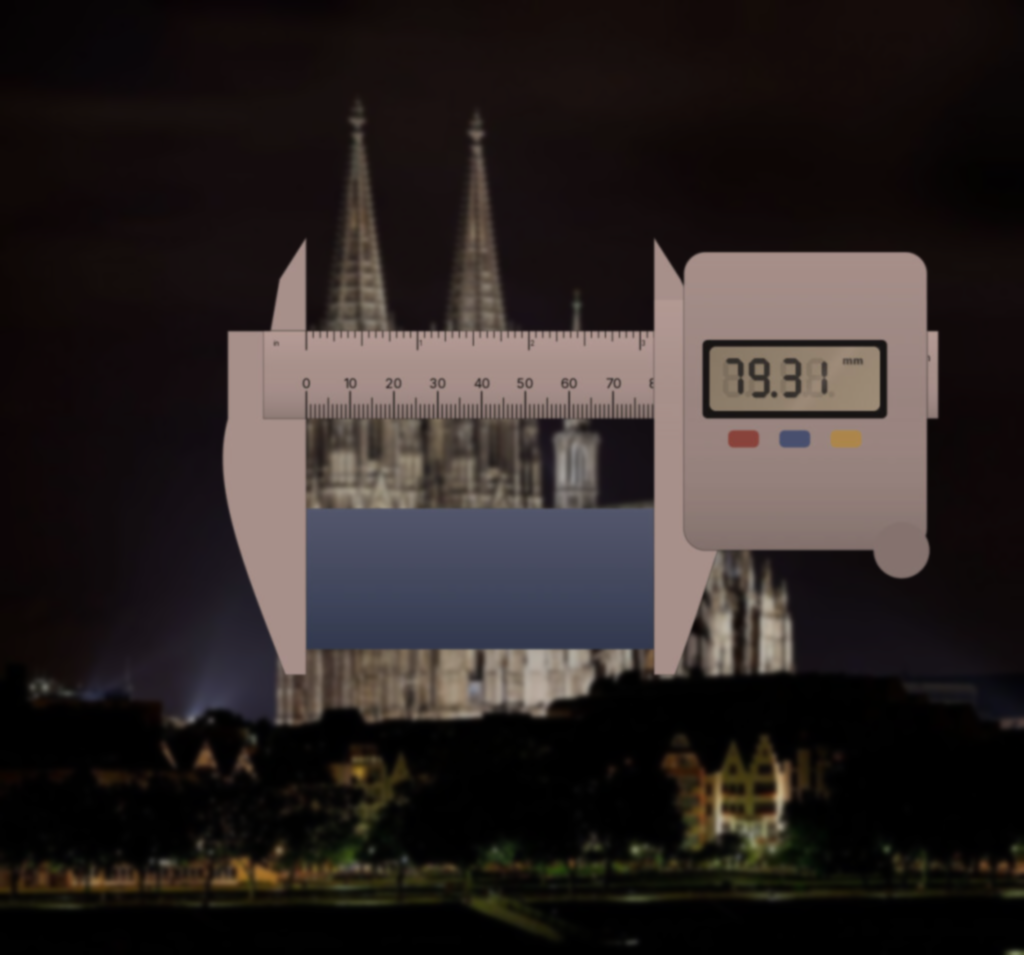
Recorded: 79.31 mm
